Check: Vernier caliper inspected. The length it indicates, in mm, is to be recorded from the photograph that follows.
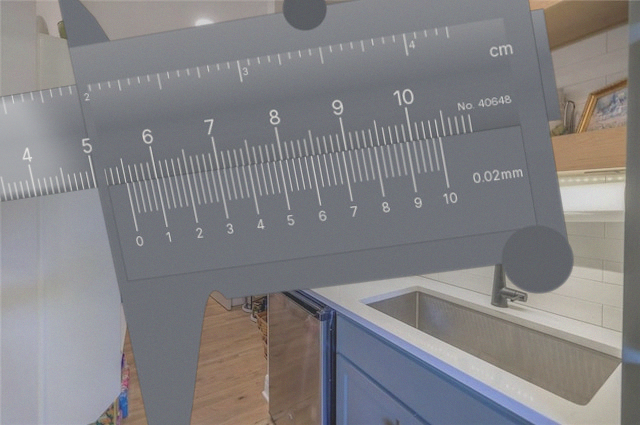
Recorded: 55.2 mm
